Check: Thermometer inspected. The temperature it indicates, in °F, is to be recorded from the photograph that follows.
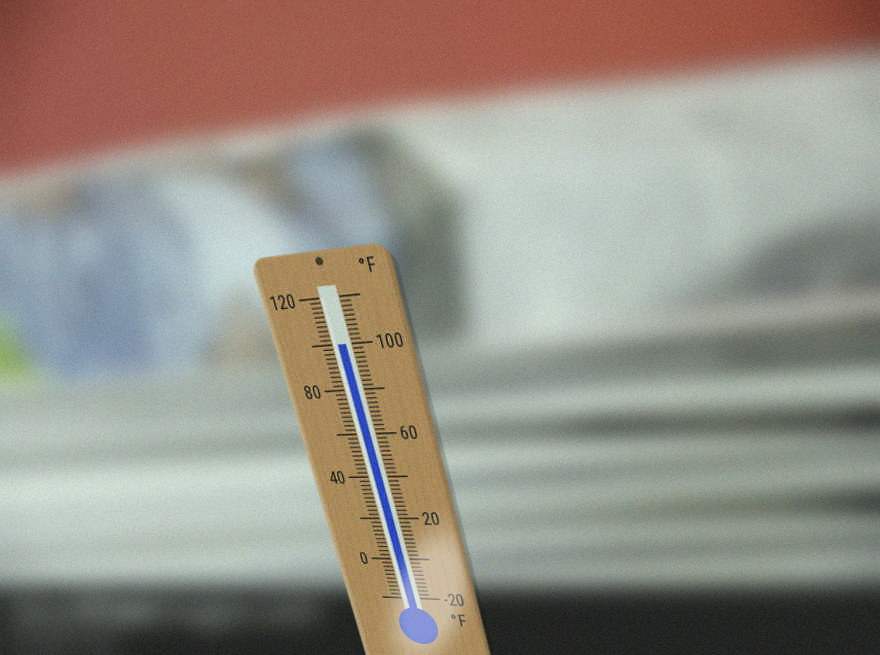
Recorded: 100 °F
